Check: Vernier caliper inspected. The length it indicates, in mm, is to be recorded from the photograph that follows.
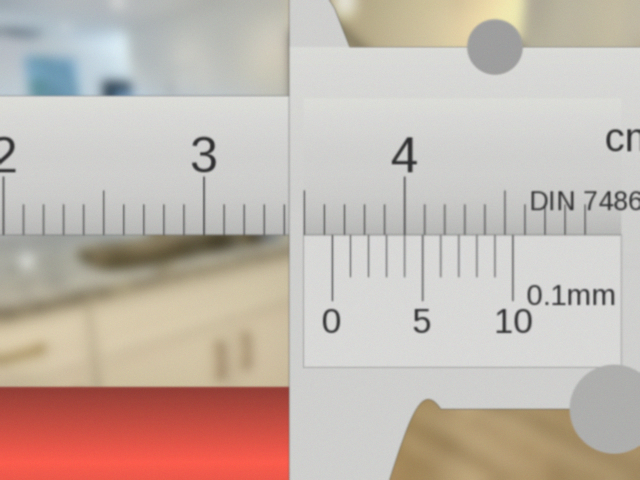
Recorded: 36.4 mm
